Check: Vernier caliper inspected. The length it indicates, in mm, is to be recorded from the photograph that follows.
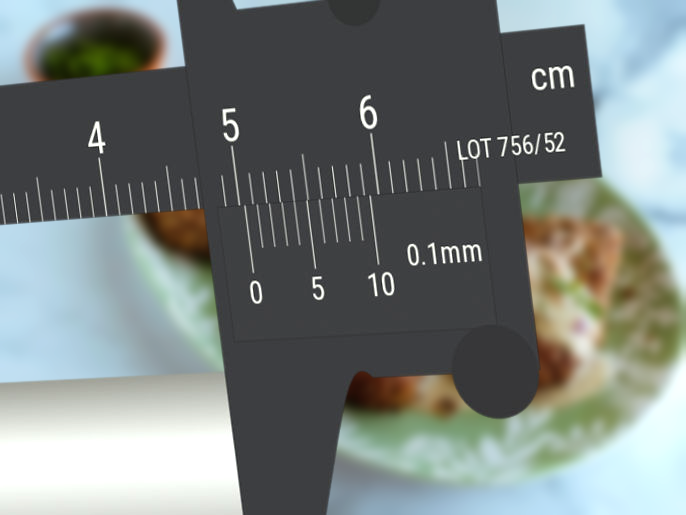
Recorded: 50.4 mm
